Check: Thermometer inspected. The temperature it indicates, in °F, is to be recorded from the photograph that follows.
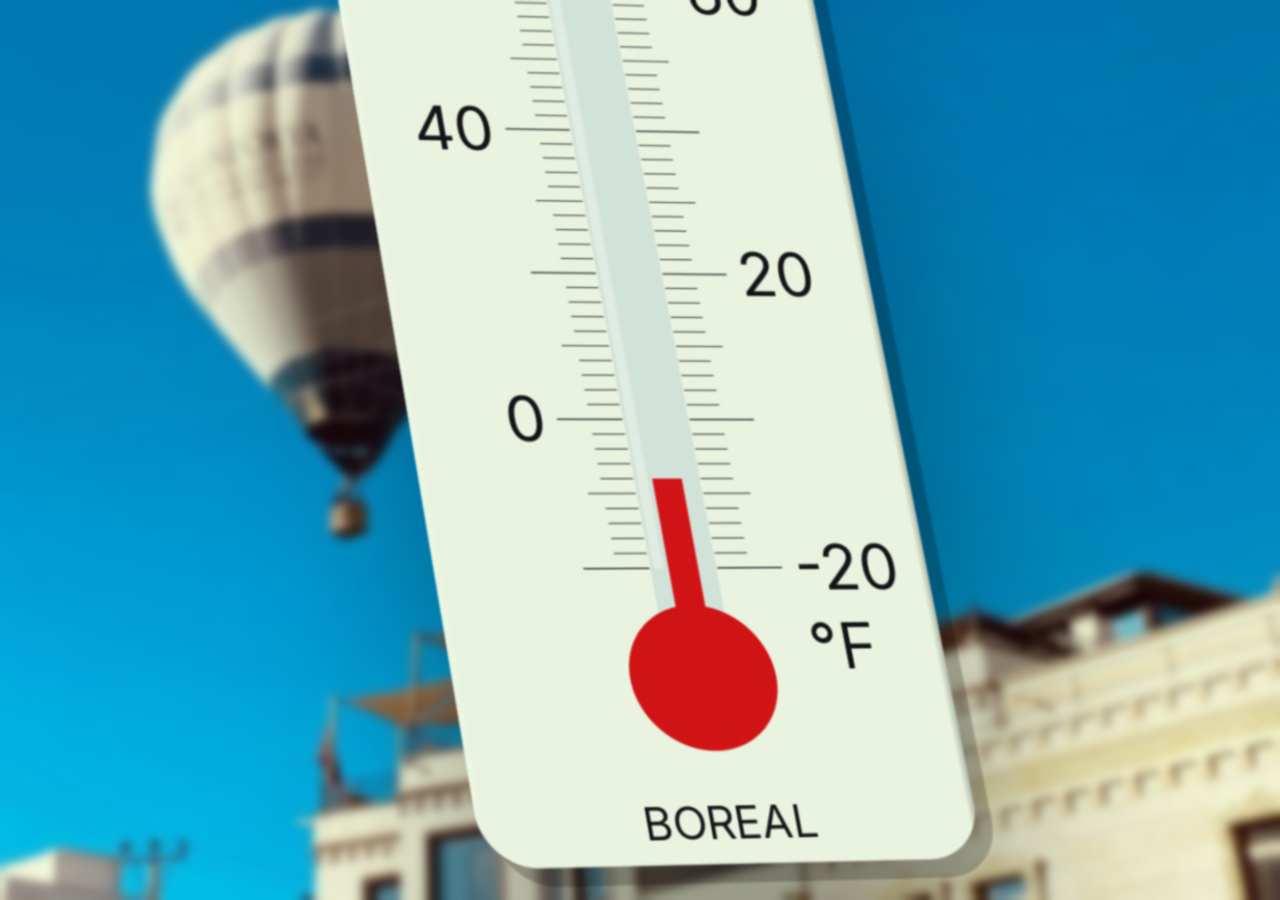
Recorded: -8 °F
